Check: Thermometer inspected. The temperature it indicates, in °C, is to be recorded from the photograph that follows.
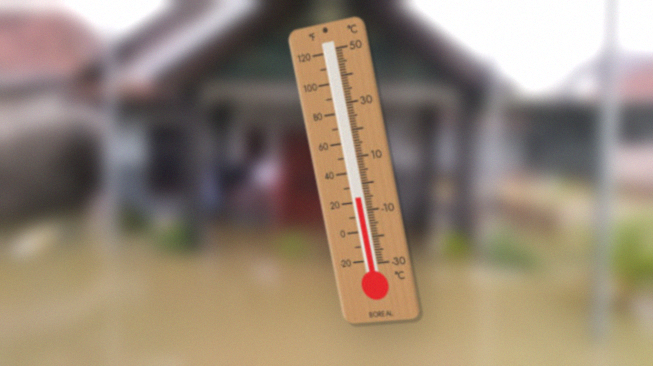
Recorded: -5 °C
